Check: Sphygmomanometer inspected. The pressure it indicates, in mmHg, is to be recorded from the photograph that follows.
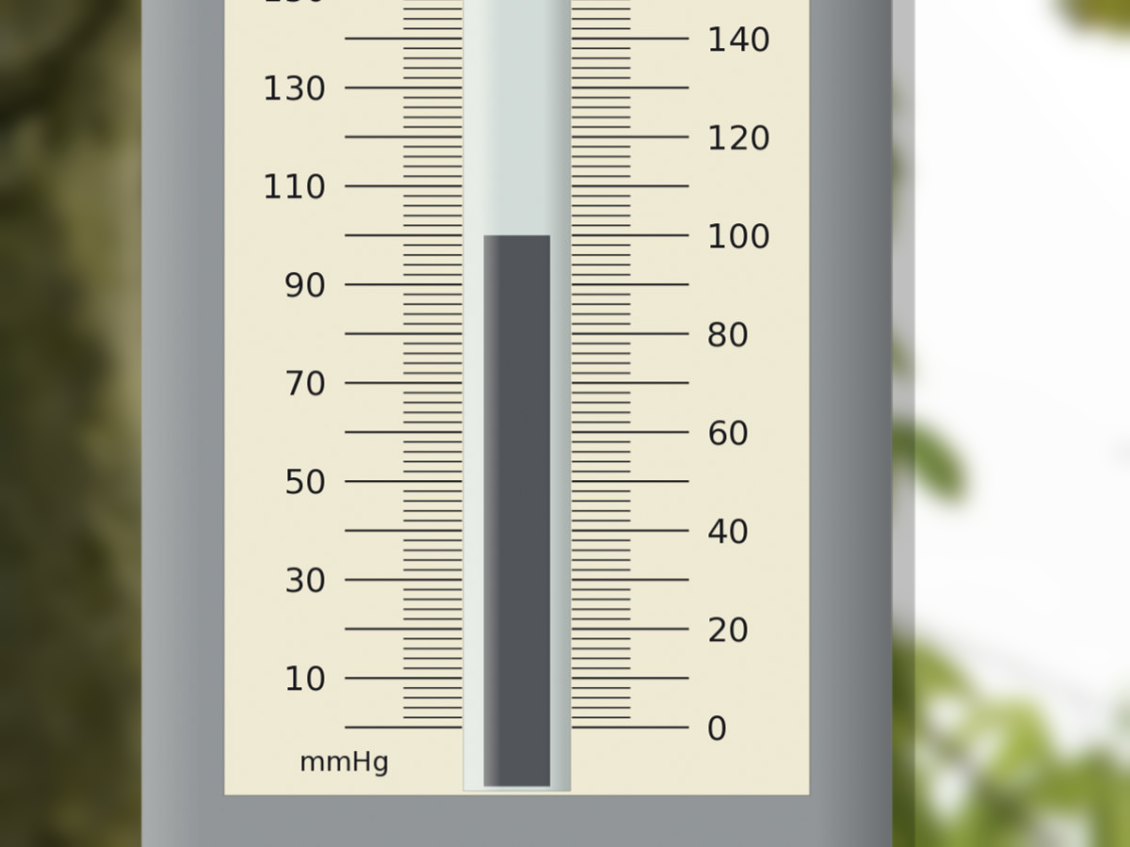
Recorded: 100 mmHg
